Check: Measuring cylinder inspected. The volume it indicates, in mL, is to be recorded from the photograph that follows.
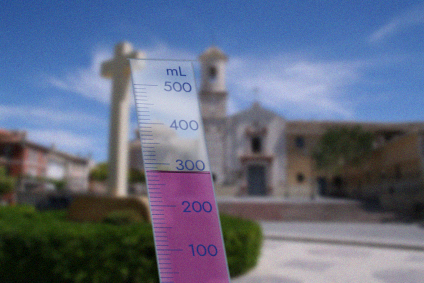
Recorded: 280 mL
